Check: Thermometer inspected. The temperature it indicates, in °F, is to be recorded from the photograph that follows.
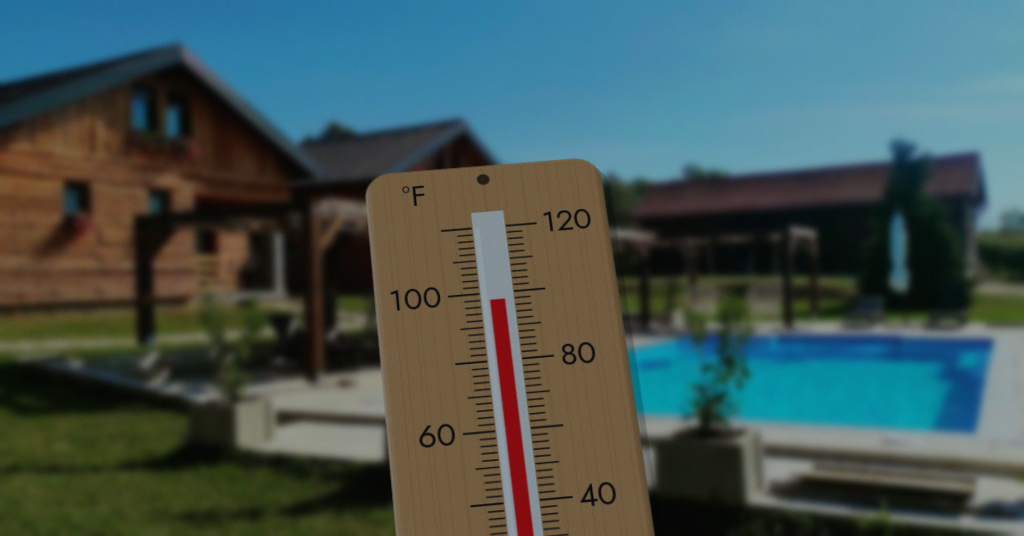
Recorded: 98 °F
